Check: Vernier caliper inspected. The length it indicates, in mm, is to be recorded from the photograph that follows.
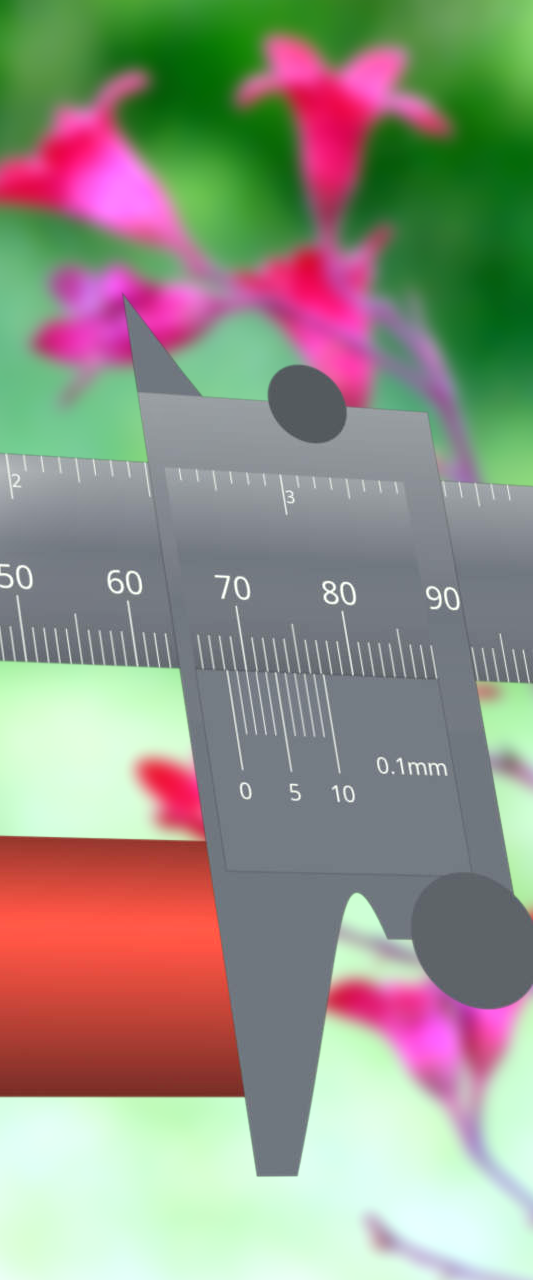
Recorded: 68.2 mm
